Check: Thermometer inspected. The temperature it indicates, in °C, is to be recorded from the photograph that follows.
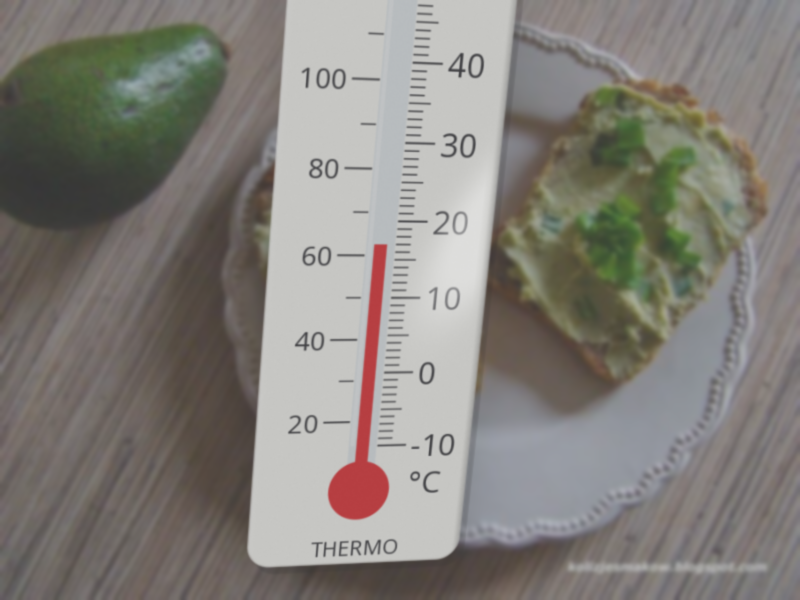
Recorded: 17 °C
